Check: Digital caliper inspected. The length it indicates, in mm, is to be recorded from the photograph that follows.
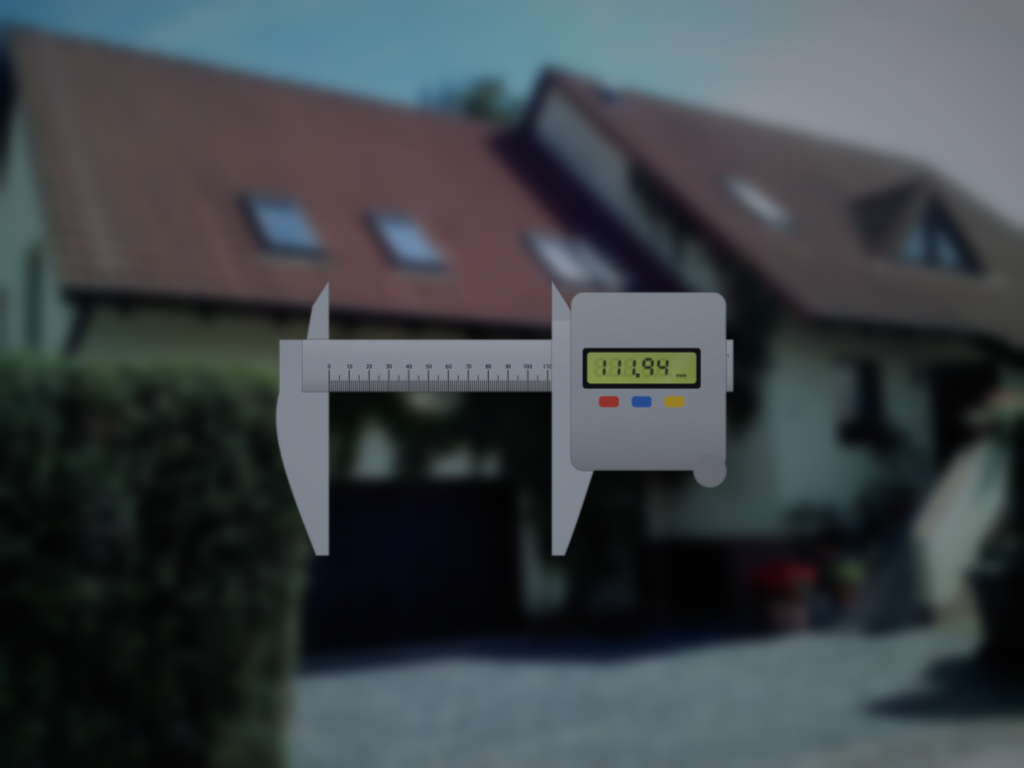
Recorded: 111.94 mm
